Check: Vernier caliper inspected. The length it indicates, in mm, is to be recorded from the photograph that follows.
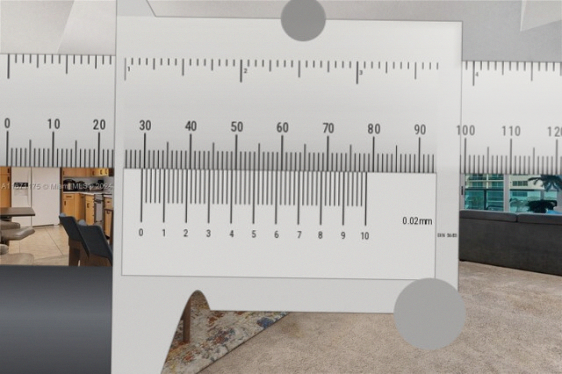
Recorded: 29.5 mm
